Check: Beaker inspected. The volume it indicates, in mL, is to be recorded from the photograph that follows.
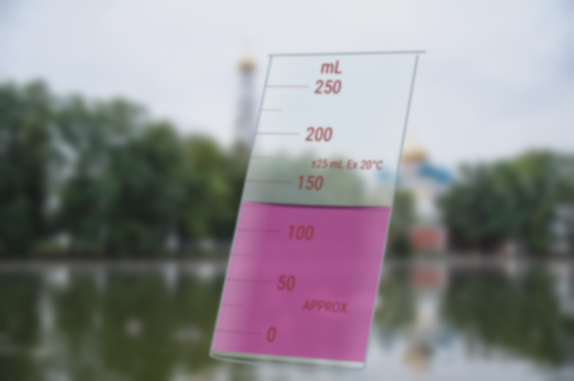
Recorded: 125 mL
